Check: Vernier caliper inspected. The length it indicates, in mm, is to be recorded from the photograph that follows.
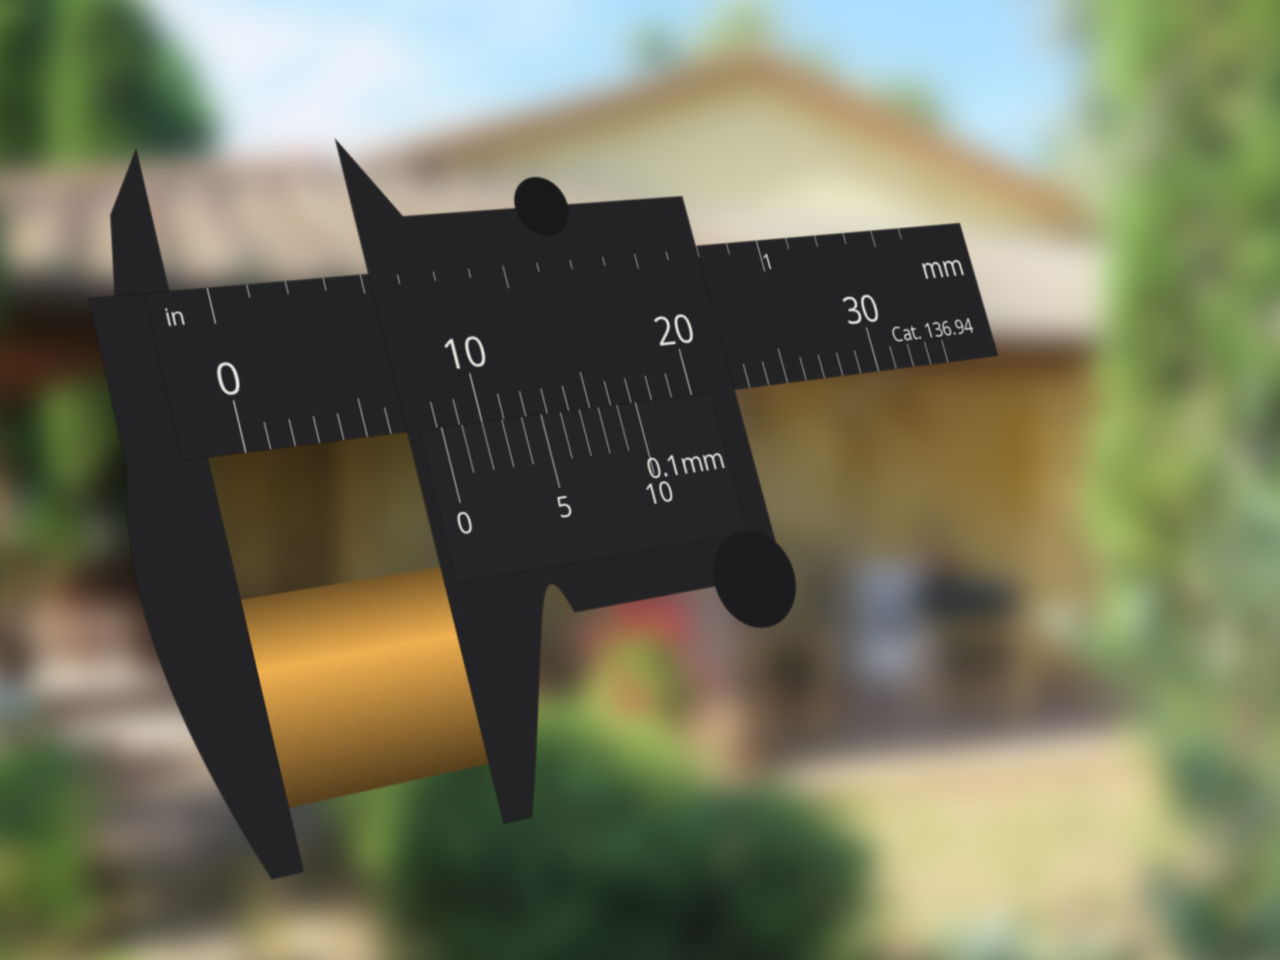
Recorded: 8.2 mm
